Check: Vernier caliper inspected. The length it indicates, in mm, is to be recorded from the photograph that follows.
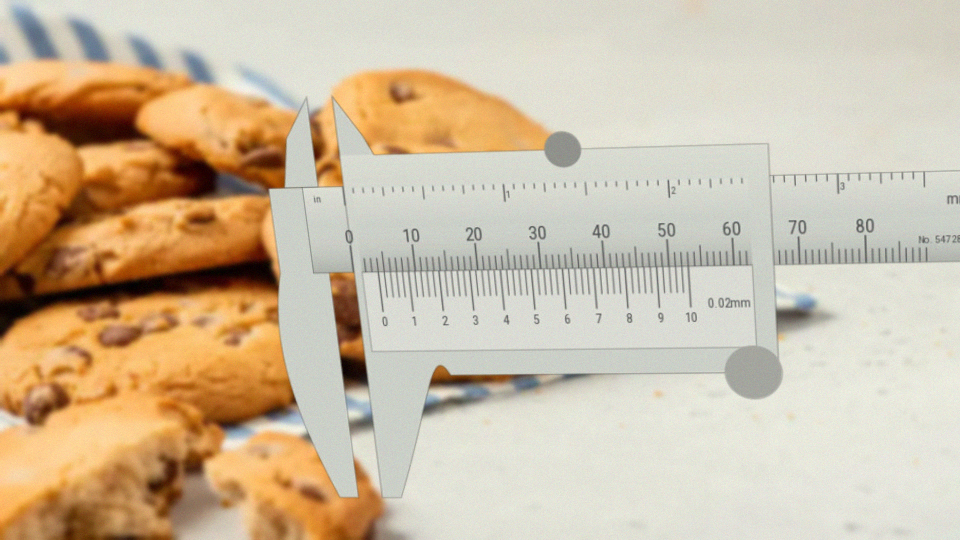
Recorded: 4.0 mm
